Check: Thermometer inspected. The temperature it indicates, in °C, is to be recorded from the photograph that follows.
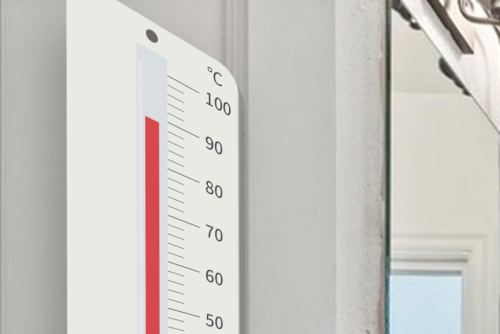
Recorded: 89 °C
